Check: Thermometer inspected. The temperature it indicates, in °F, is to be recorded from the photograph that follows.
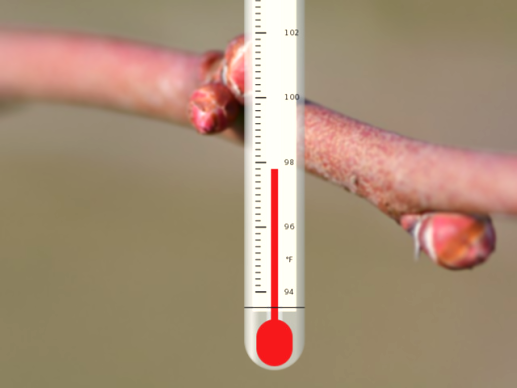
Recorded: 97.8 °F
